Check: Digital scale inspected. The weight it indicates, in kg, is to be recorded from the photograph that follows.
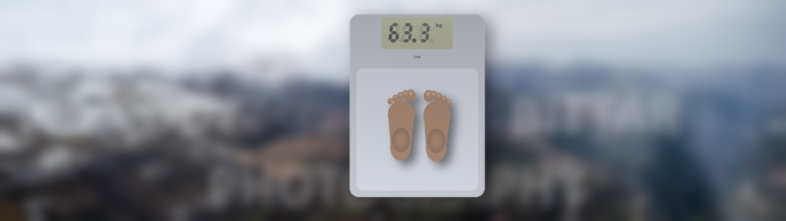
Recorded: 63.3 kg
